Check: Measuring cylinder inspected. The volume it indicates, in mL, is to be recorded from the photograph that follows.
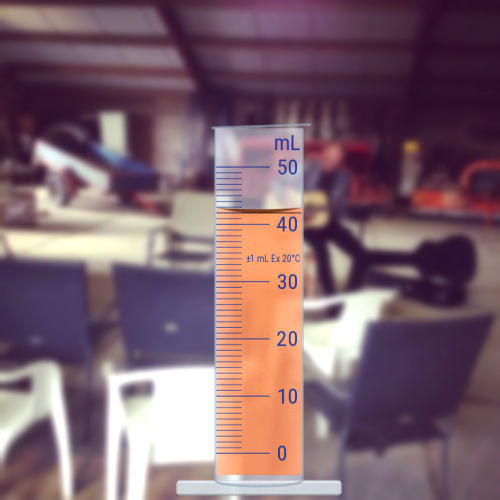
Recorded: 42 mL
